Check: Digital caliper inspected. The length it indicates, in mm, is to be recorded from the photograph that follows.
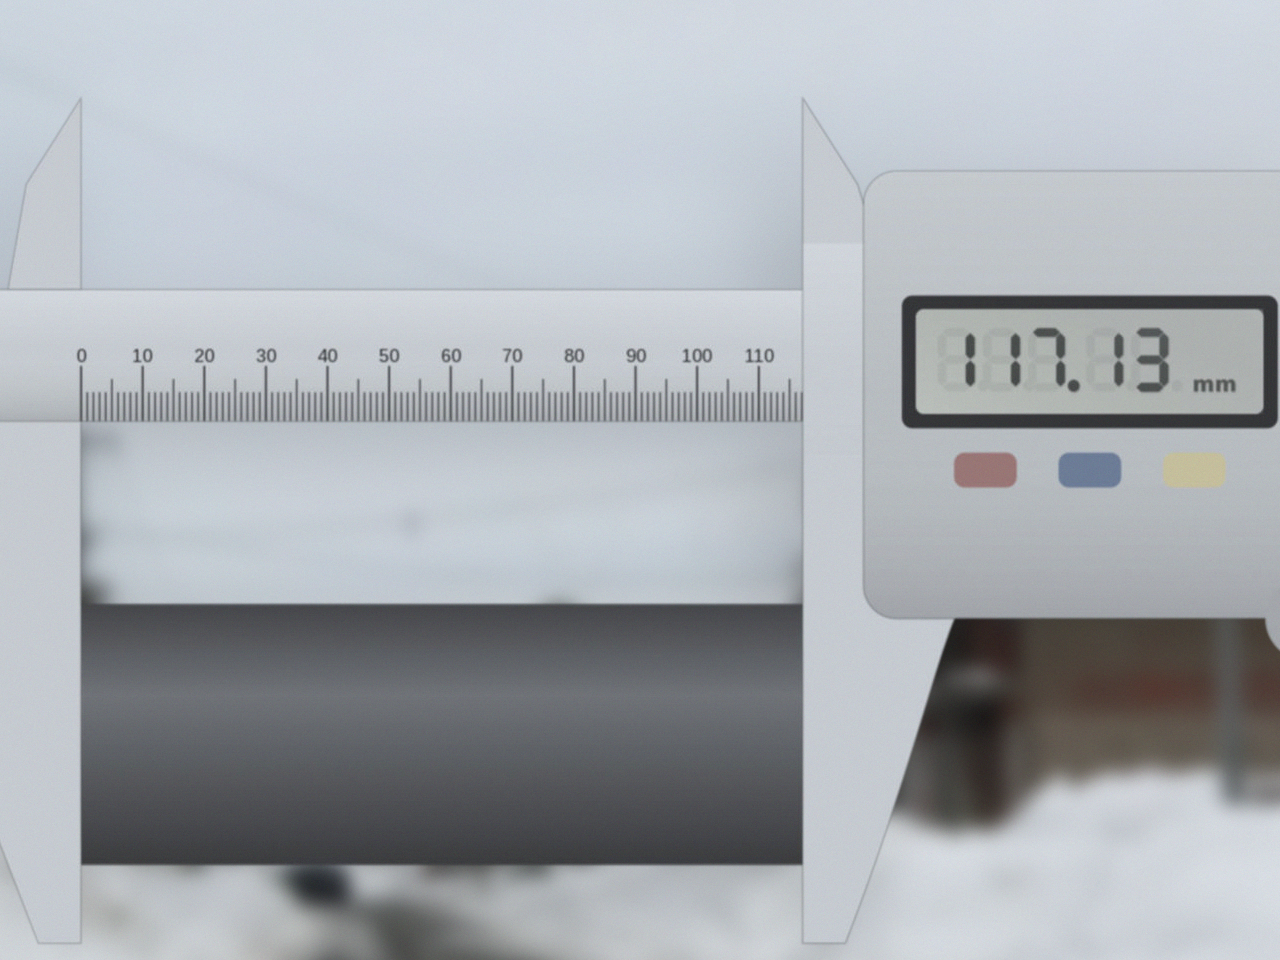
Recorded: 117.13 mm
